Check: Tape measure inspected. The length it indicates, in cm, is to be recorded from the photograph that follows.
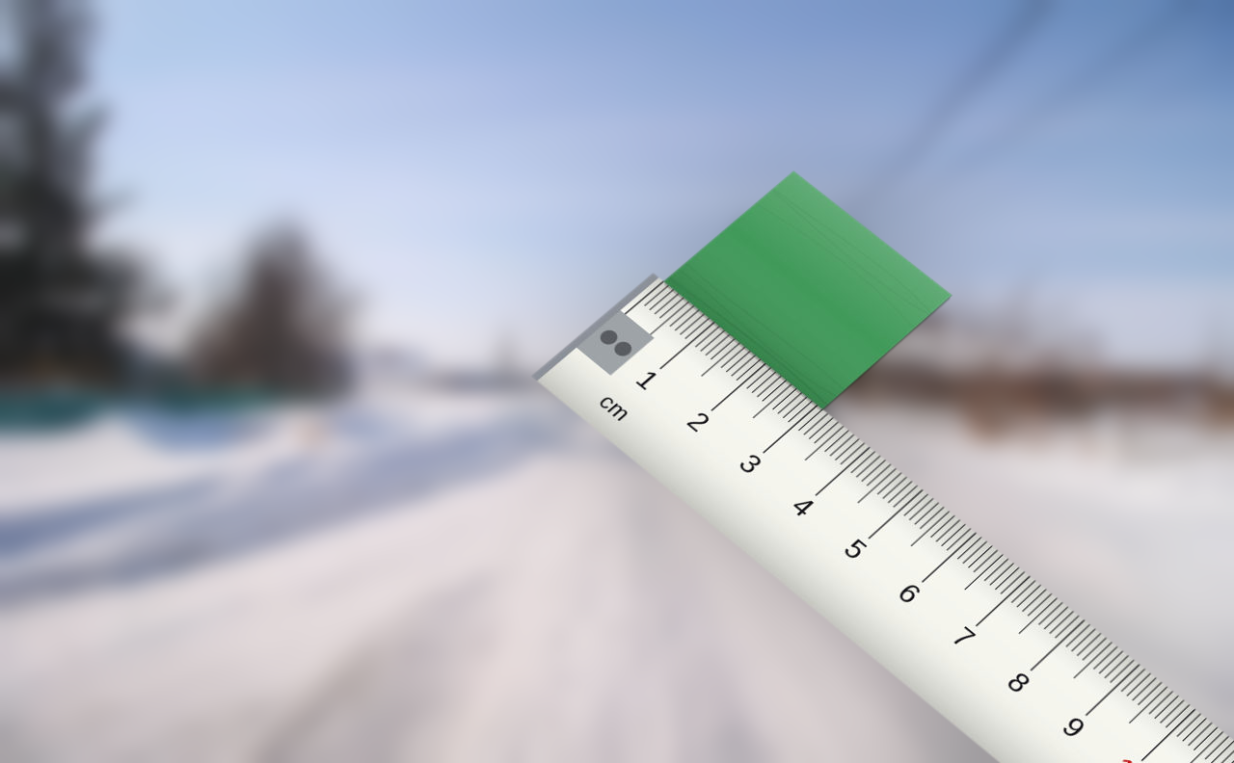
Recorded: 3.1 cm
